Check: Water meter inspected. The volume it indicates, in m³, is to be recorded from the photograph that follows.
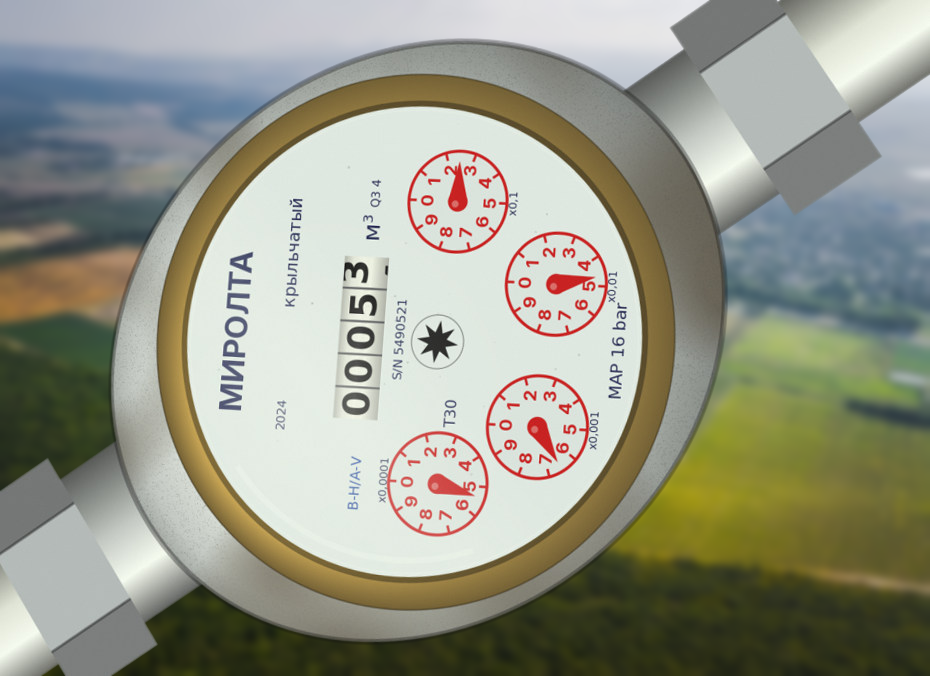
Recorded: 53.2465 m³
